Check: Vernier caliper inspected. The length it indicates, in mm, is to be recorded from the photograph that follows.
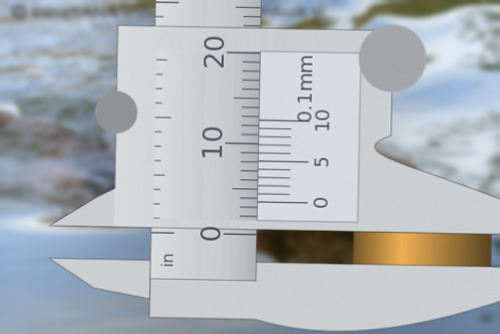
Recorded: 3.6 mm
